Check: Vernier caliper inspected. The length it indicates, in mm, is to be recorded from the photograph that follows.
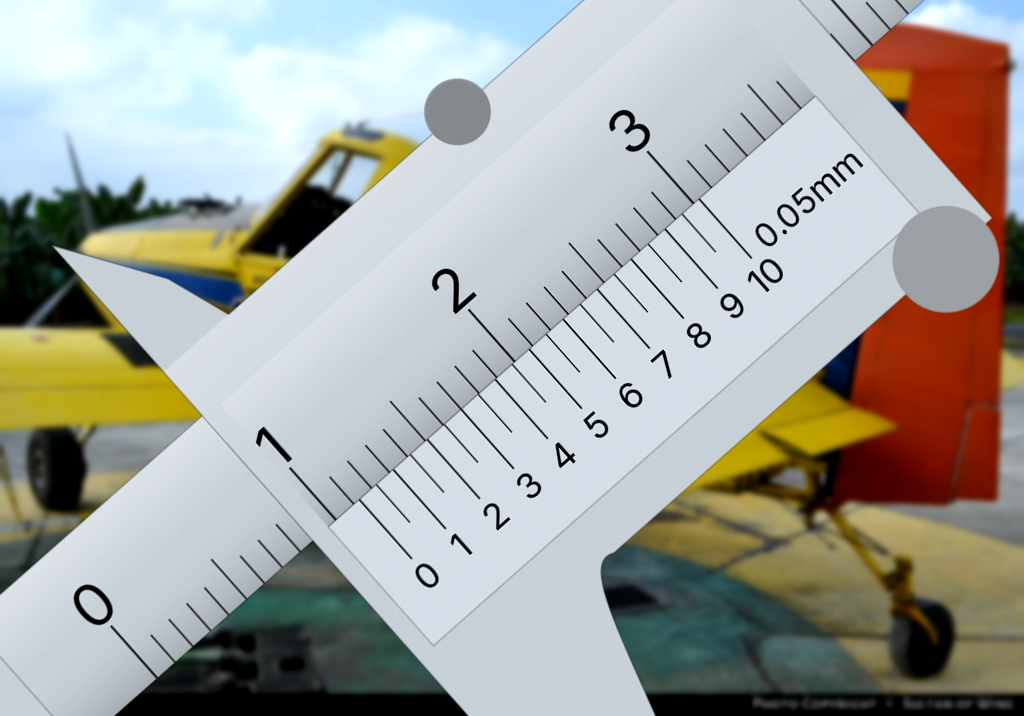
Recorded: 11.30 mm
